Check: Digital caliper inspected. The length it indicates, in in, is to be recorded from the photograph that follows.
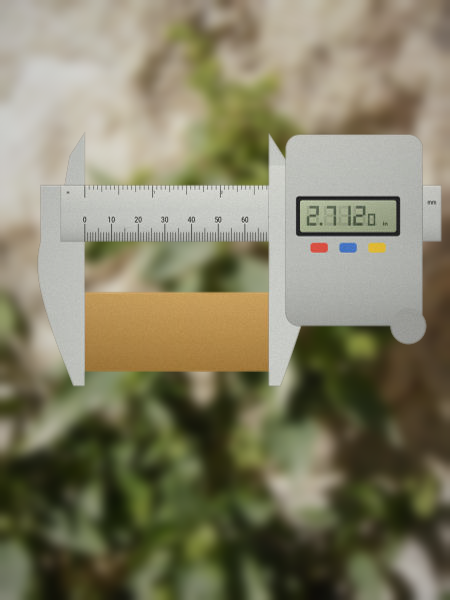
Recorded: 2.7120 in
